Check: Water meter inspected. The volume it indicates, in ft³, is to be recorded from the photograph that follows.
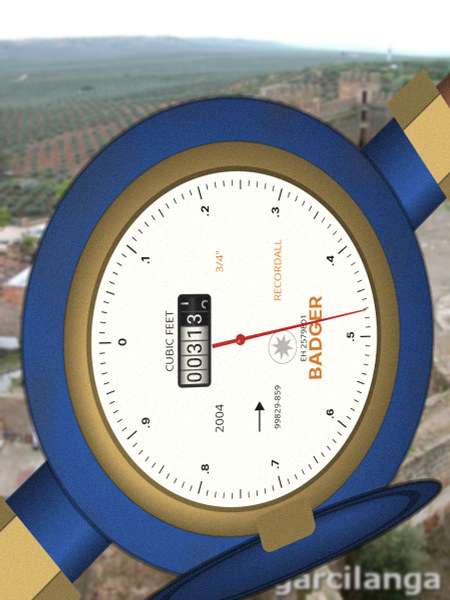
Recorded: 3131.47 ft³
